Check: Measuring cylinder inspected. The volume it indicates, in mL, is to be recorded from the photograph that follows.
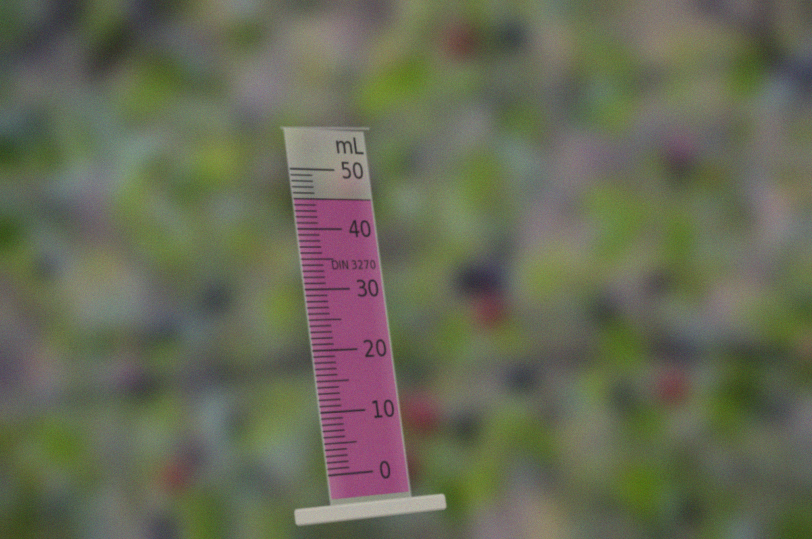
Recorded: 45 mL
